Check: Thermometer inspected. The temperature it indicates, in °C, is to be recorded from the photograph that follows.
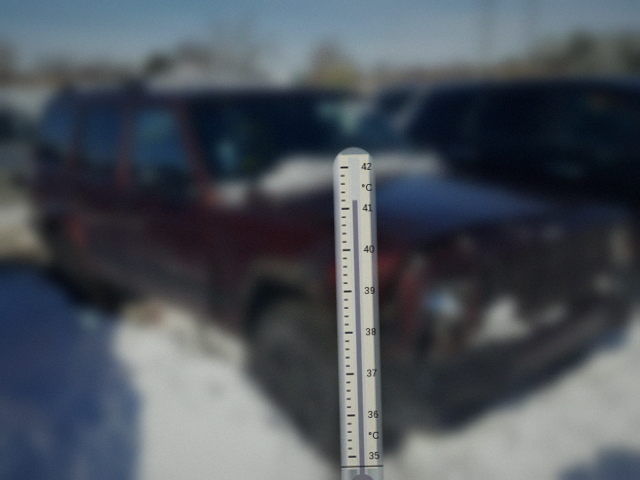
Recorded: 41.2 °C
